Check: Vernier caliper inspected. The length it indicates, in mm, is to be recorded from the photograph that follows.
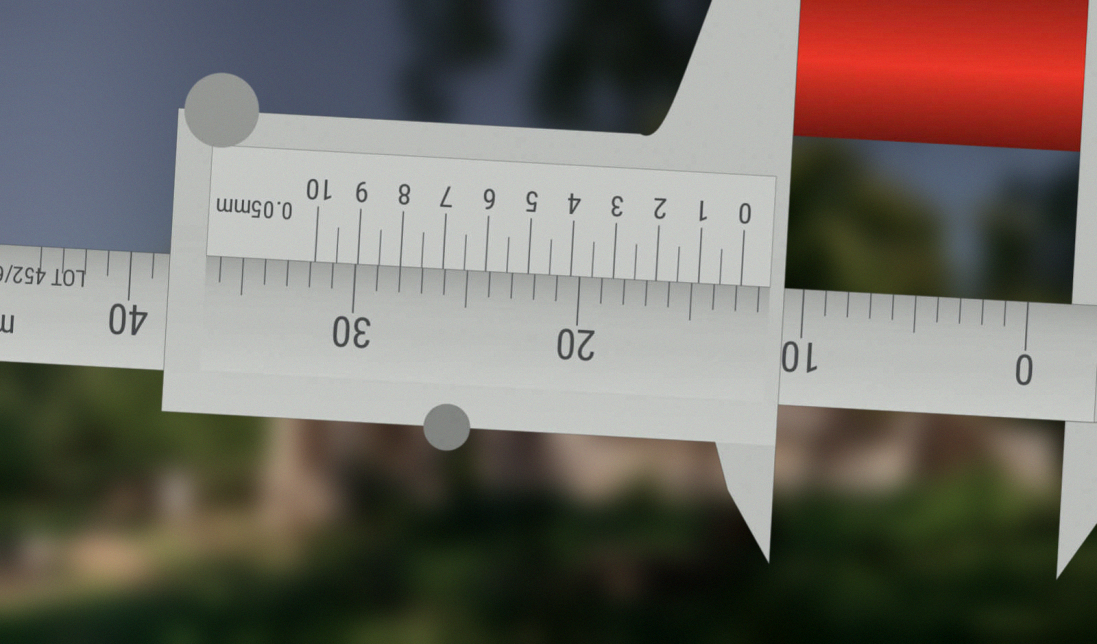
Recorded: 12.80 mm
